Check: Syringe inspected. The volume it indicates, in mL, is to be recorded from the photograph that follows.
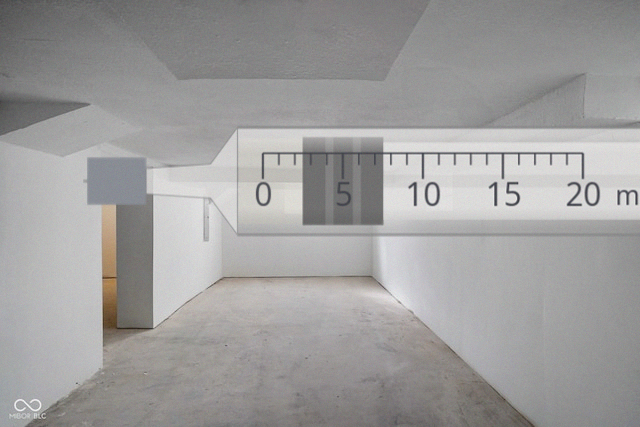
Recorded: 2.5 mL
